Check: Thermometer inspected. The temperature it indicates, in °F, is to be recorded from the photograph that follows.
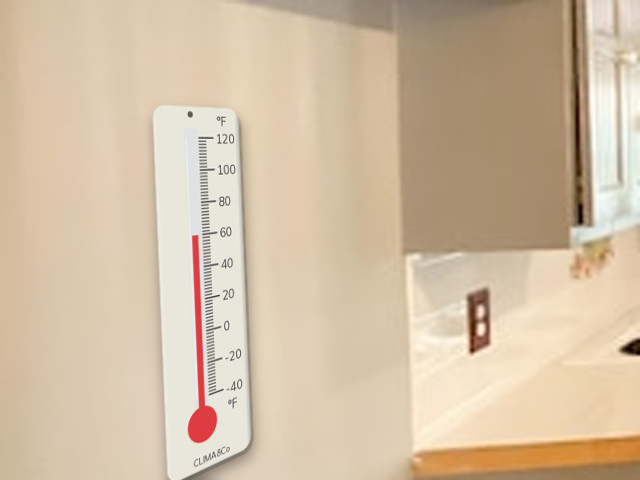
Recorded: 60 °F
